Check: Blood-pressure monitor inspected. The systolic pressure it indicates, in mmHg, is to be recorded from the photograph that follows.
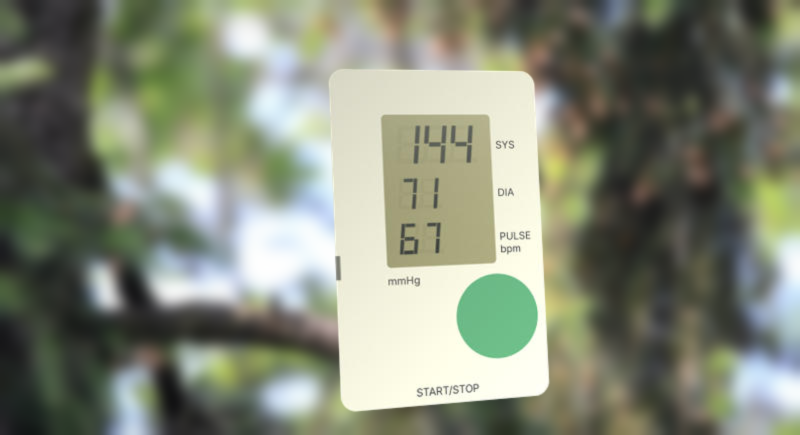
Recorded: 144 mmHg
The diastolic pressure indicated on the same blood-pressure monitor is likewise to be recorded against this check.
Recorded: 71 mmHg
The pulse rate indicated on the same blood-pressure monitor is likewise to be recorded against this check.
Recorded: 67 bpm
